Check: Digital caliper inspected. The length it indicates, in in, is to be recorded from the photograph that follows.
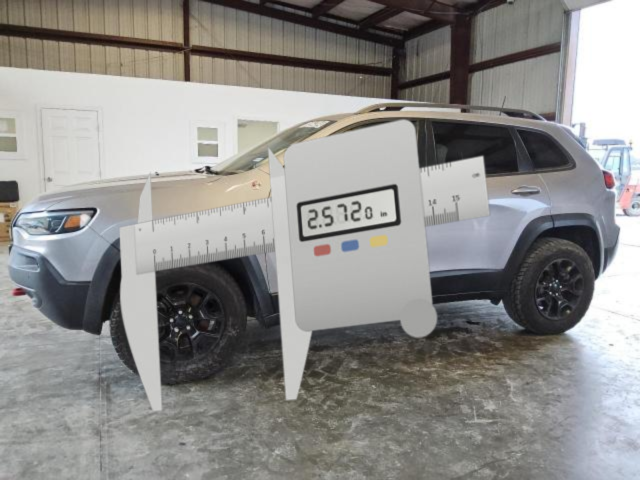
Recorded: 2.5720 in
